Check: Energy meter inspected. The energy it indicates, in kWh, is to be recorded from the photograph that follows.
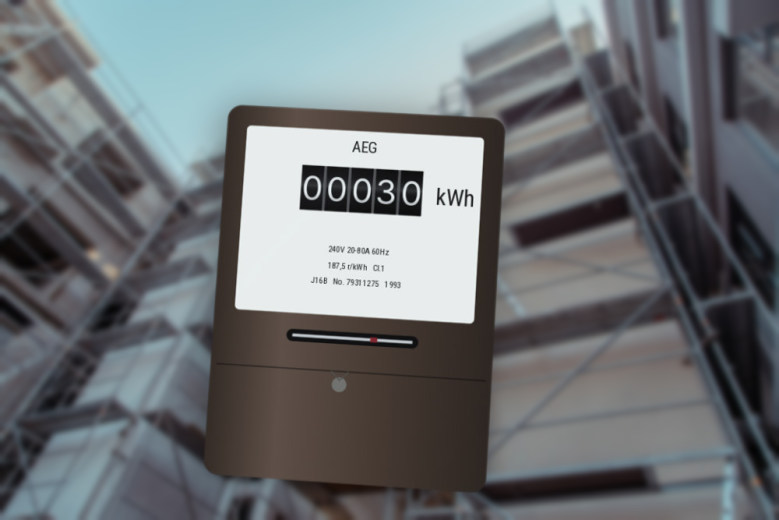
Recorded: 30 kWh
